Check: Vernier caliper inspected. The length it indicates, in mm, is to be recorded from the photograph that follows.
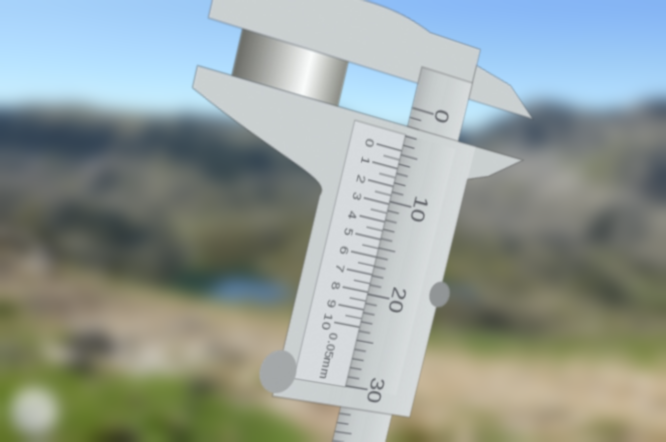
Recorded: 4.6 mm
